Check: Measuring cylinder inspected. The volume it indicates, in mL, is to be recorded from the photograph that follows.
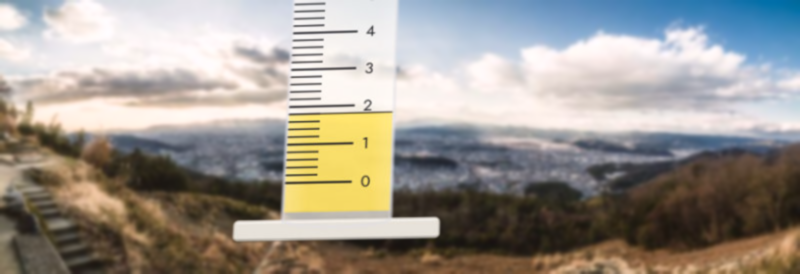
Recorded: 1.8 mL
